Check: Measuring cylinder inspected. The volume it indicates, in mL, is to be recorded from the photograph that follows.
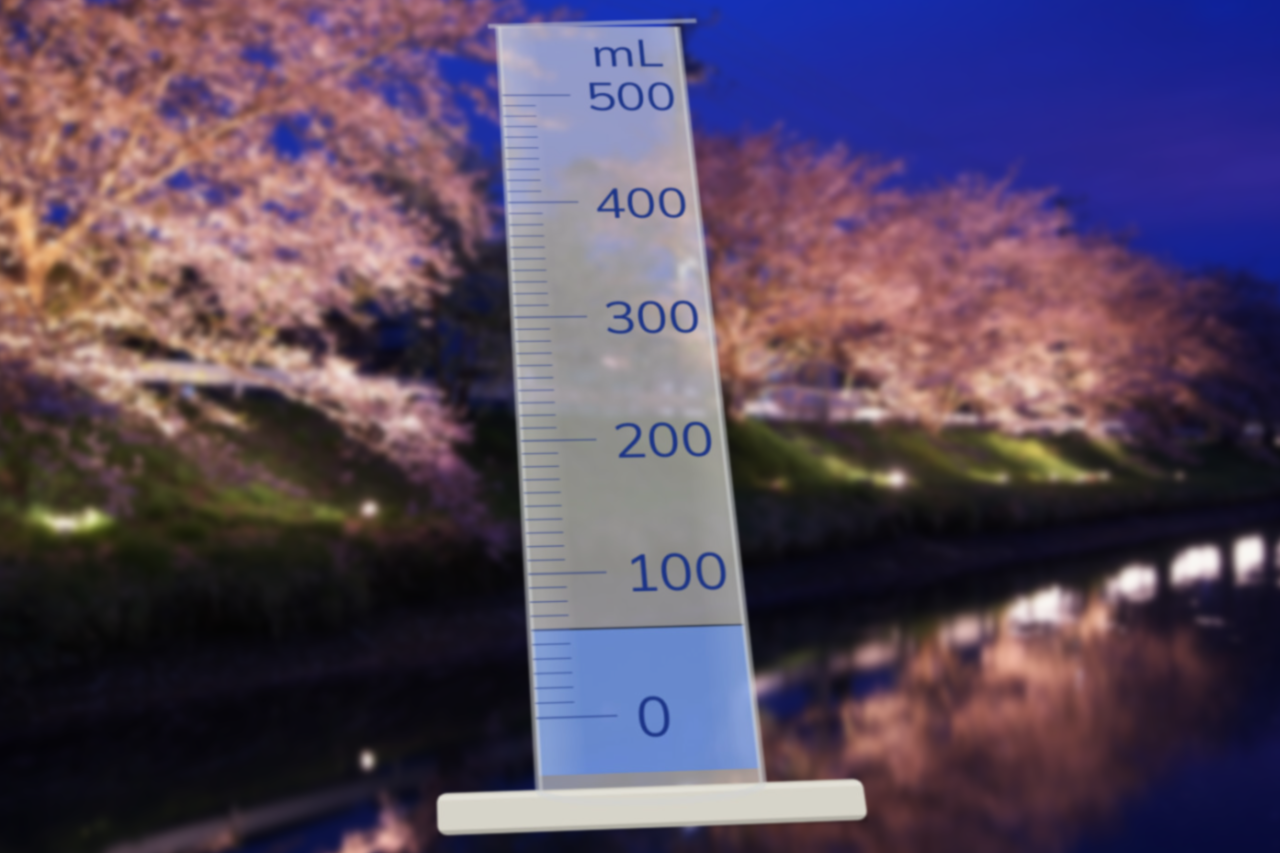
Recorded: 60 mL
